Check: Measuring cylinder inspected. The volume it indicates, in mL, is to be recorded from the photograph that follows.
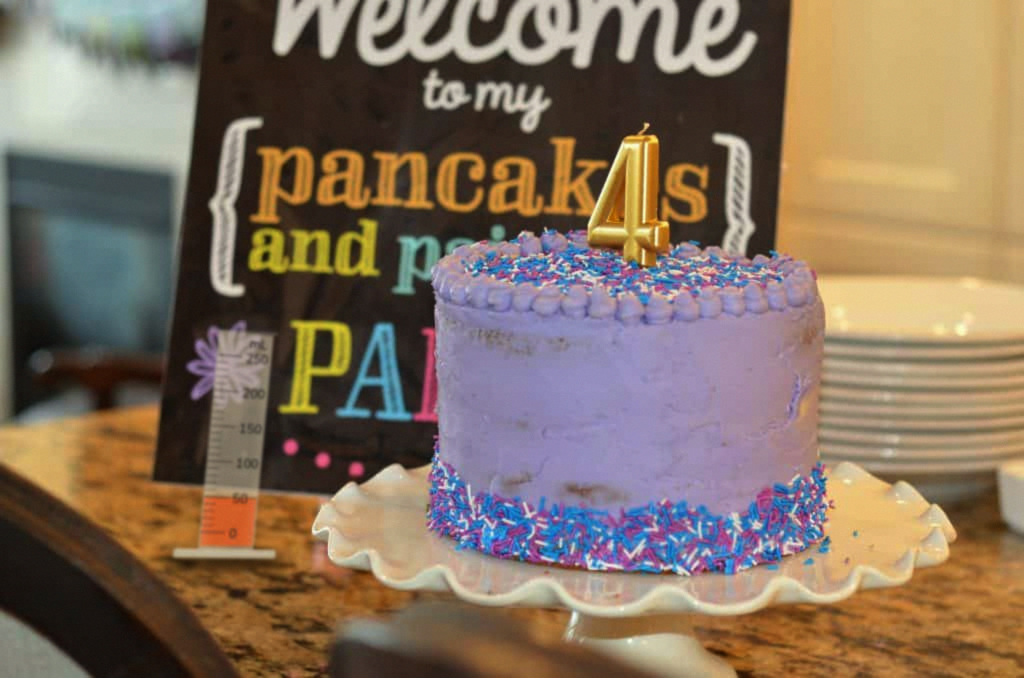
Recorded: 50 mL
